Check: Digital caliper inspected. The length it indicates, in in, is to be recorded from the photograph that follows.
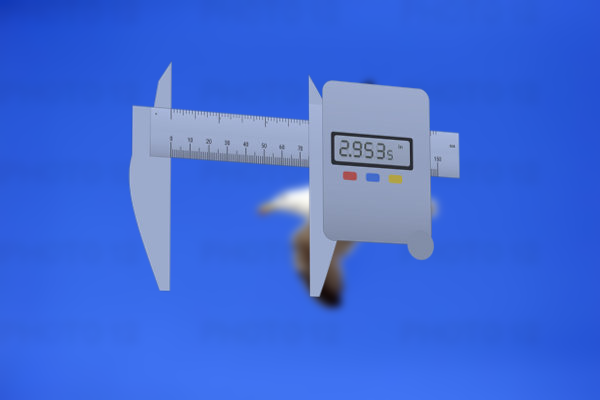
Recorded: 2.9535 in
